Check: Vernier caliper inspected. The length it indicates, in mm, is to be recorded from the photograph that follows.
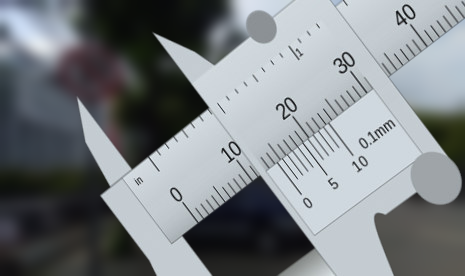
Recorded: 14.4 mm
